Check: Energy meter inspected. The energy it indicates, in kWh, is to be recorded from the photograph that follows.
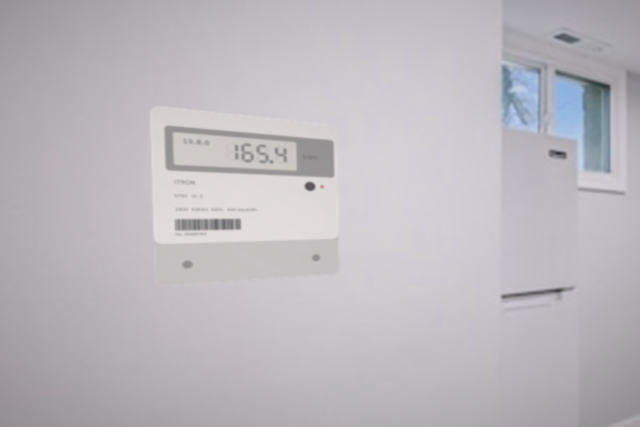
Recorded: 165.4 kWh
